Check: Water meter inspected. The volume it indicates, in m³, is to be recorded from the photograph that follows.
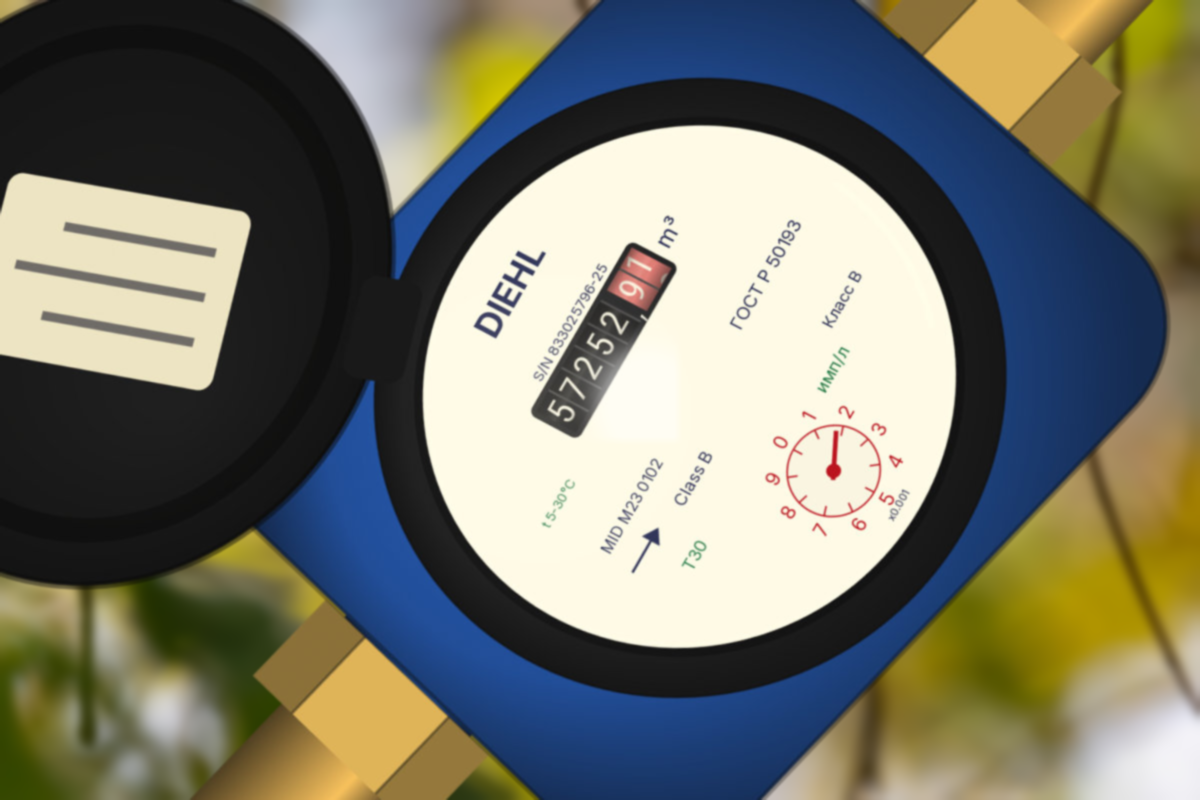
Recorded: 57252.911 m³
